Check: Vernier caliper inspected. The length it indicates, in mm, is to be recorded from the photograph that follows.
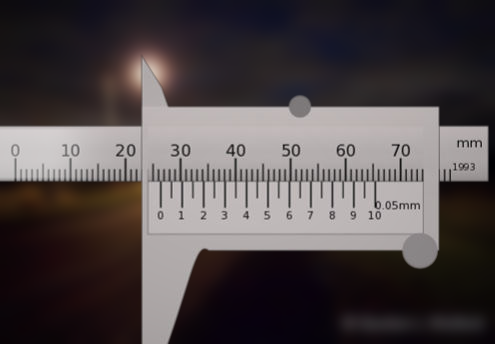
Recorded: 26.4 mm
